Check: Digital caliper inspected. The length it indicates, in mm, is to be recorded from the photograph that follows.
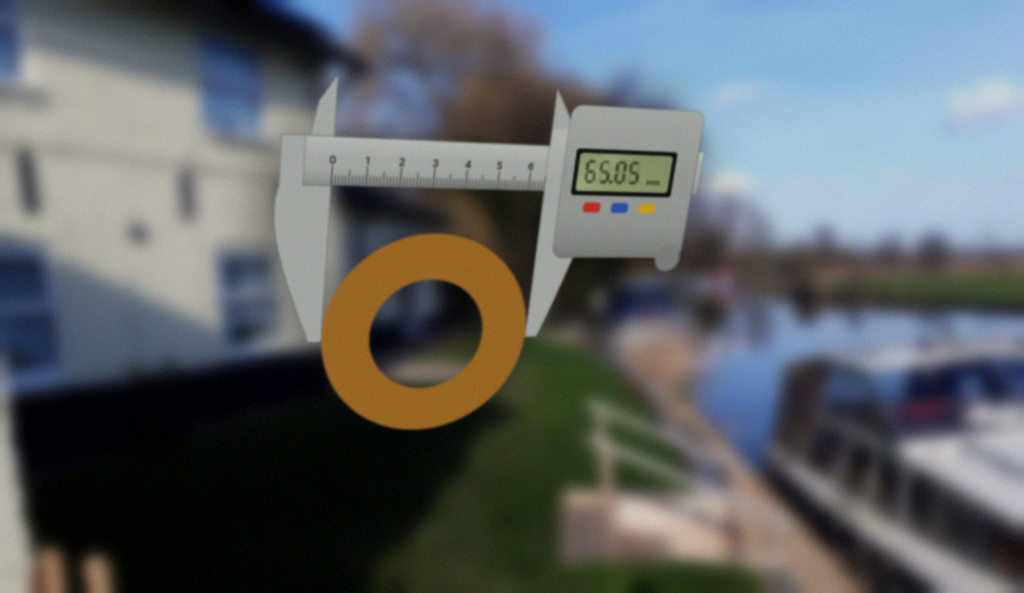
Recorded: 65.05 mm
